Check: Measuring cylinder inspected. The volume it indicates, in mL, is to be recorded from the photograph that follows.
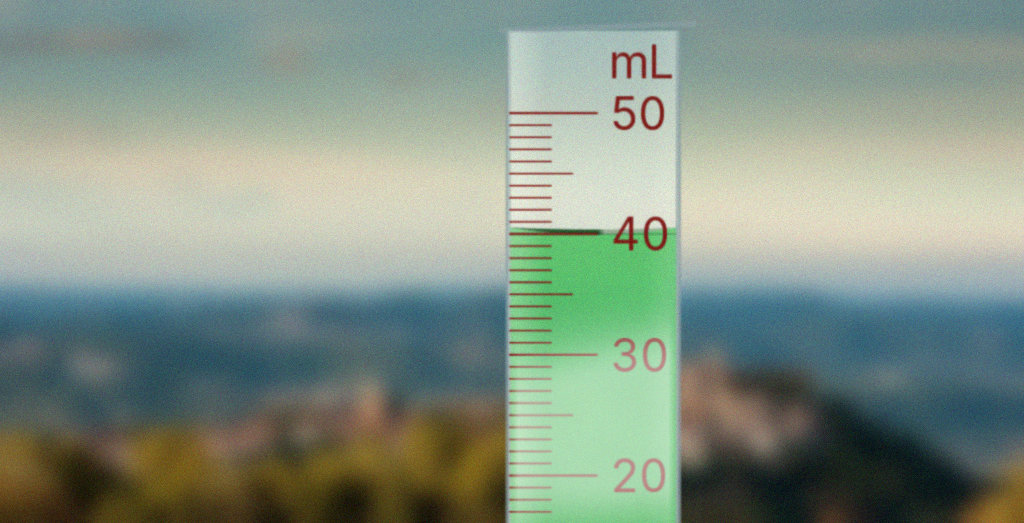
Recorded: 40 mL
